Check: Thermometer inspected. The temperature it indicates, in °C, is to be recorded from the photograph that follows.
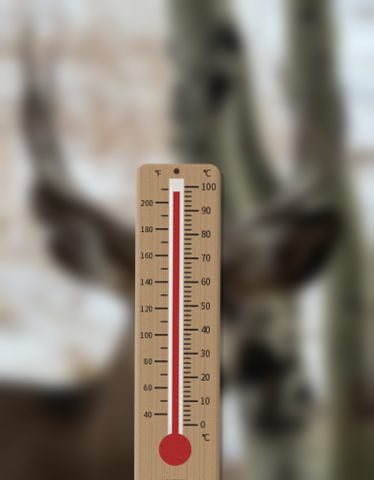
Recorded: 98 °C
